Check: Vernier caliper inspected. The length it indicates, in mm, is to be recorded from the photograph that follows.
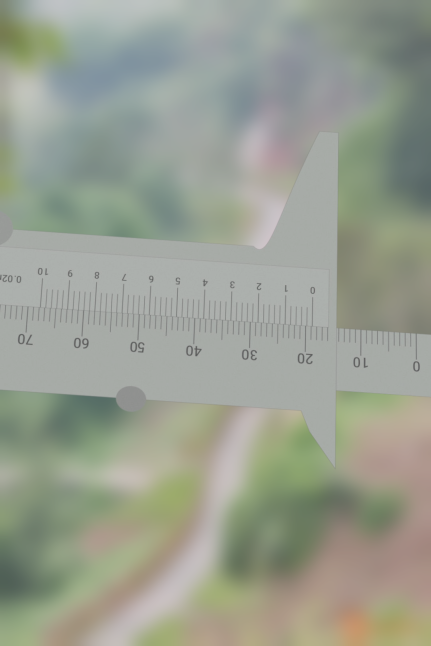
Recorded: 18.8 mm
